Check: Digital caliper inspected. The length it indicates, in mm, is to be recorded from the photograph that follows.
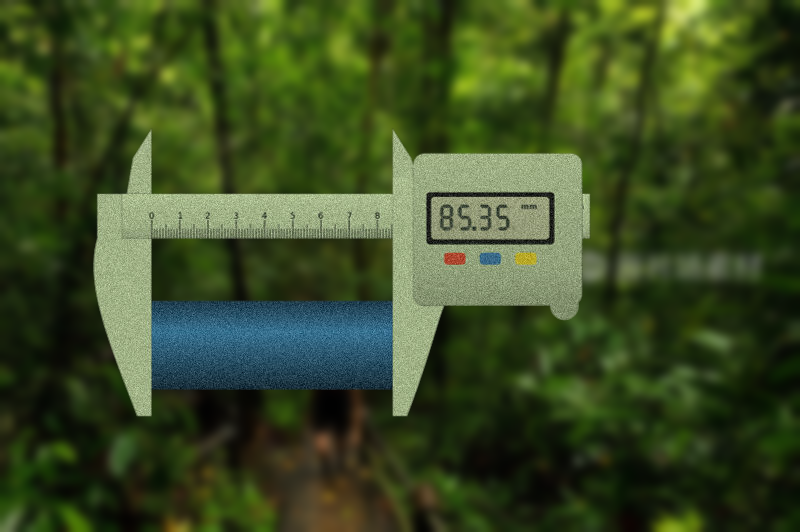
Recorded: 85.35 mm
